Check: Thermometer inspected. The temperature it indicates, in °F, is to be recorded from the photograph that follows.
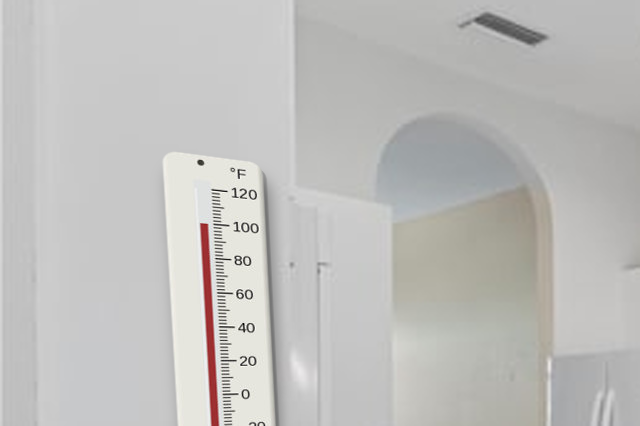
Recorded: 100 °F
